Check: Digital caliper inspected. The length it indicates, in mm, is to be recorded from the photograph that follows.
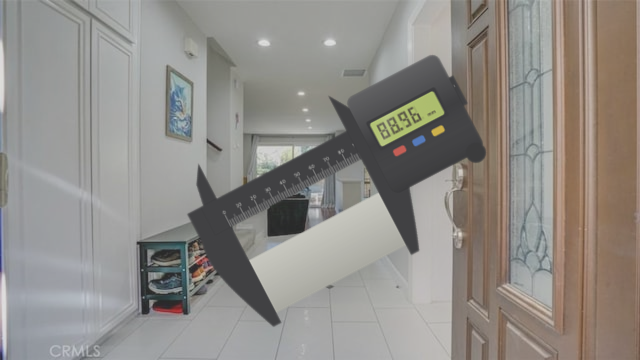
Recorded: 88.96 mm
